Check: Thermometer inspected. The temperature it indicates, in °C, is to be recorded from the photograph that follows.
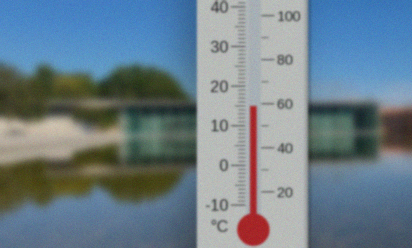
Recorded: 15 °C
